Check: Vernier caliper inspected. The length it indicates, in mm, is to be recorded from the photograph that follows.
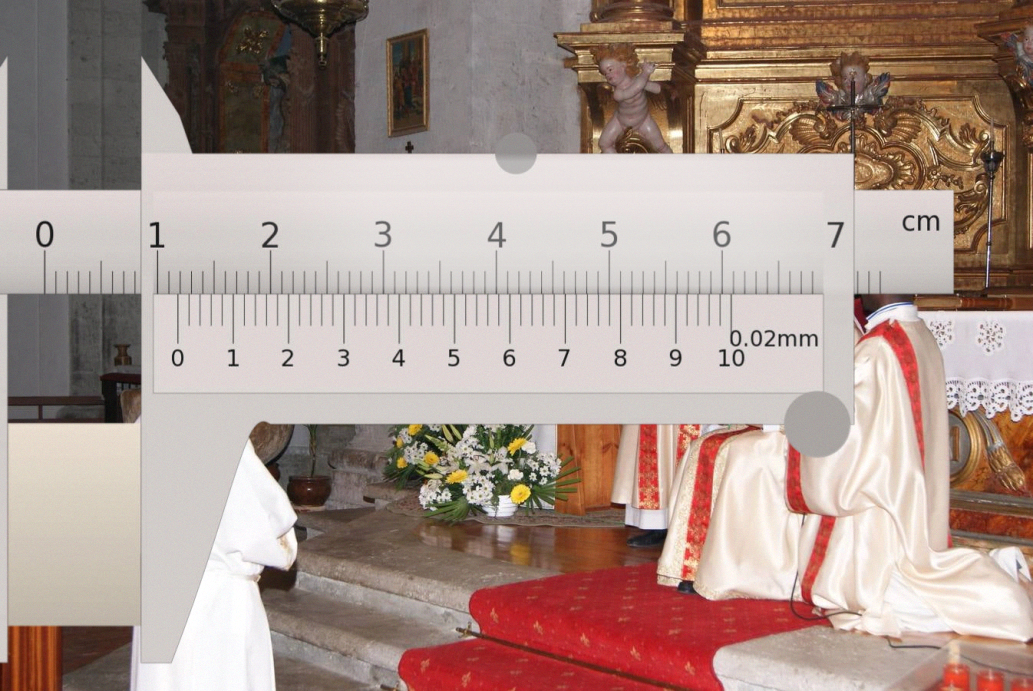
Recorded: 11.8 mm
